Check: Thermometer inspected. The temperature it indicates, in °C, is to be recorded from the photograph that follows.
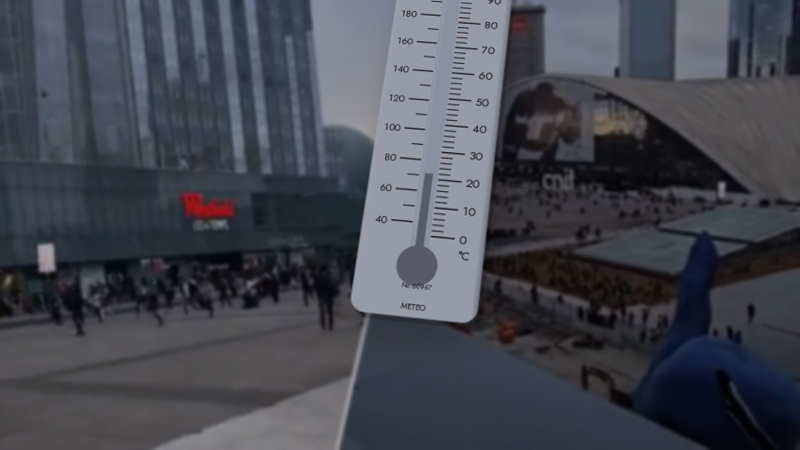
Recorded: 22 °C
